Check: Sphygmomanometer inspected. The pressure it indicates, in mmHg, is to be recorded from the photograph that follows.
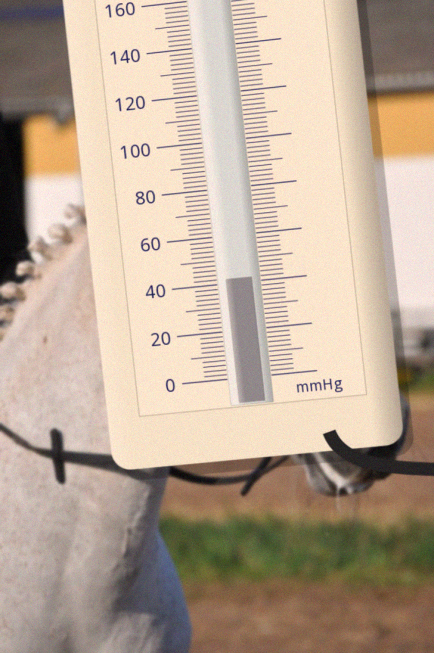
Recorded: 42 mmHg
